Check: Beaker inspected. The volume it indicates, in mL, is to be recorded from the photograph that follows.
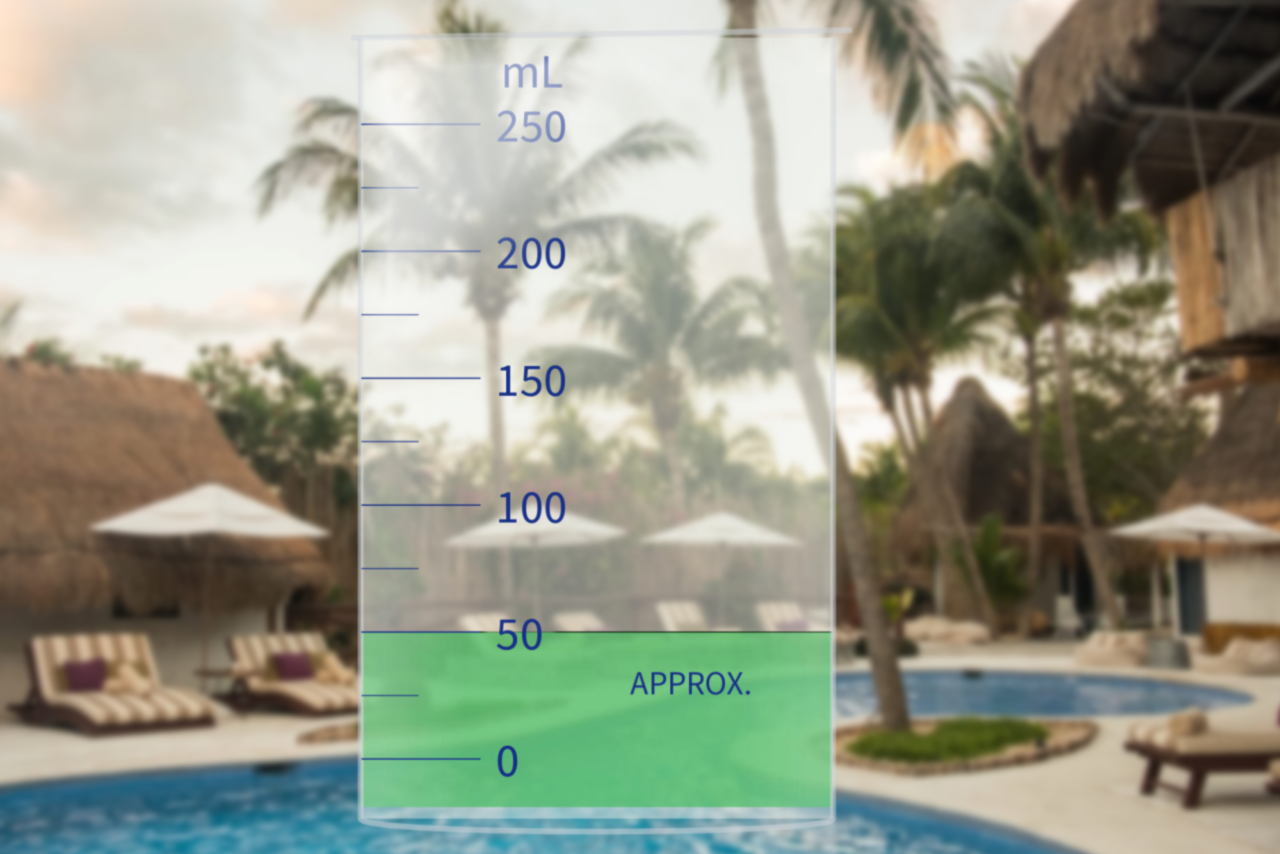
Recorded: 50 mL
